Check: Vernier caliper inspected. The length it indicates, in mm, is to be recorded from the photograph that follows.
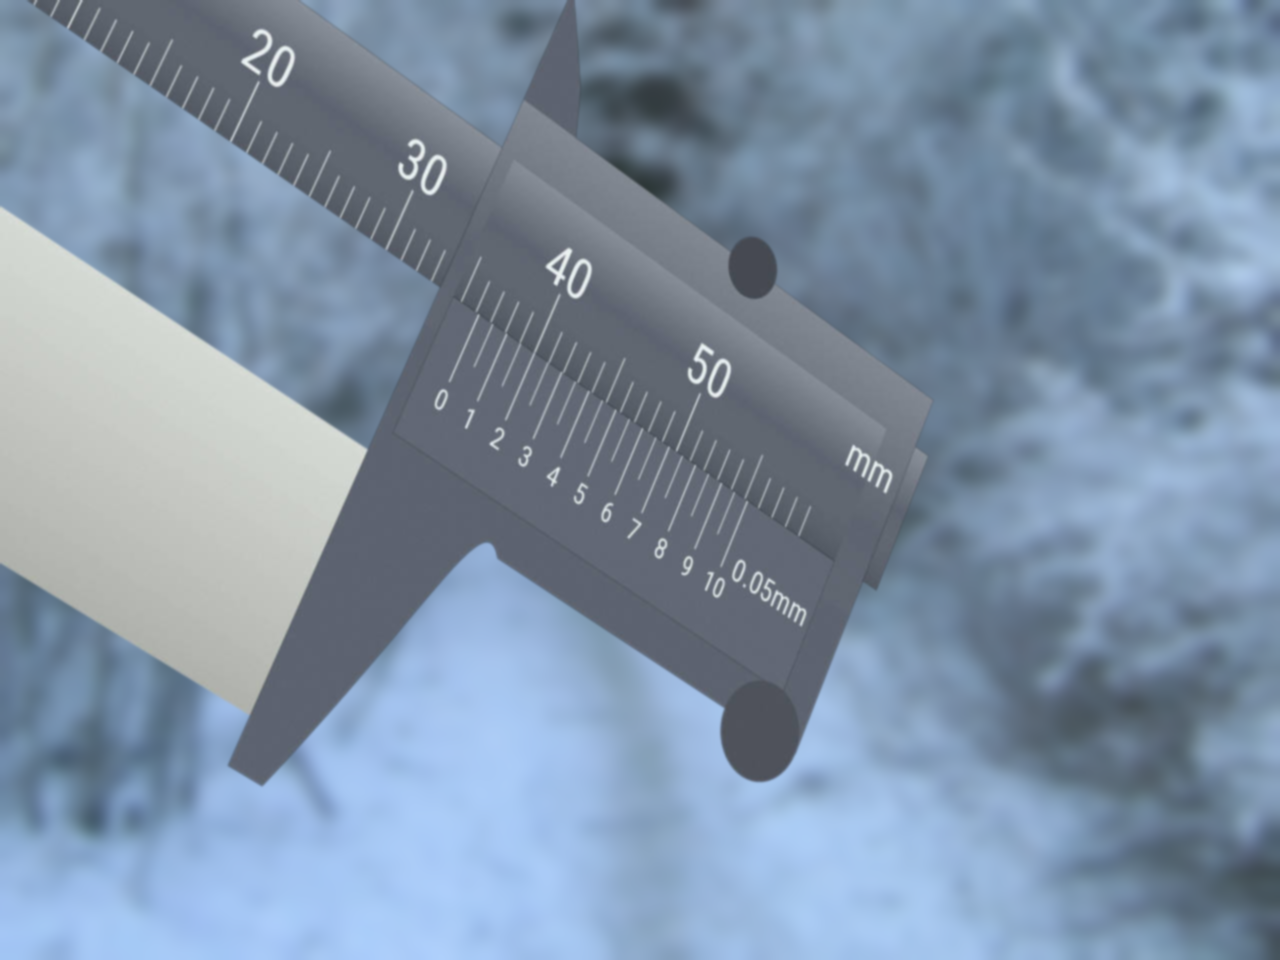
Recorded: 36.2 mm
